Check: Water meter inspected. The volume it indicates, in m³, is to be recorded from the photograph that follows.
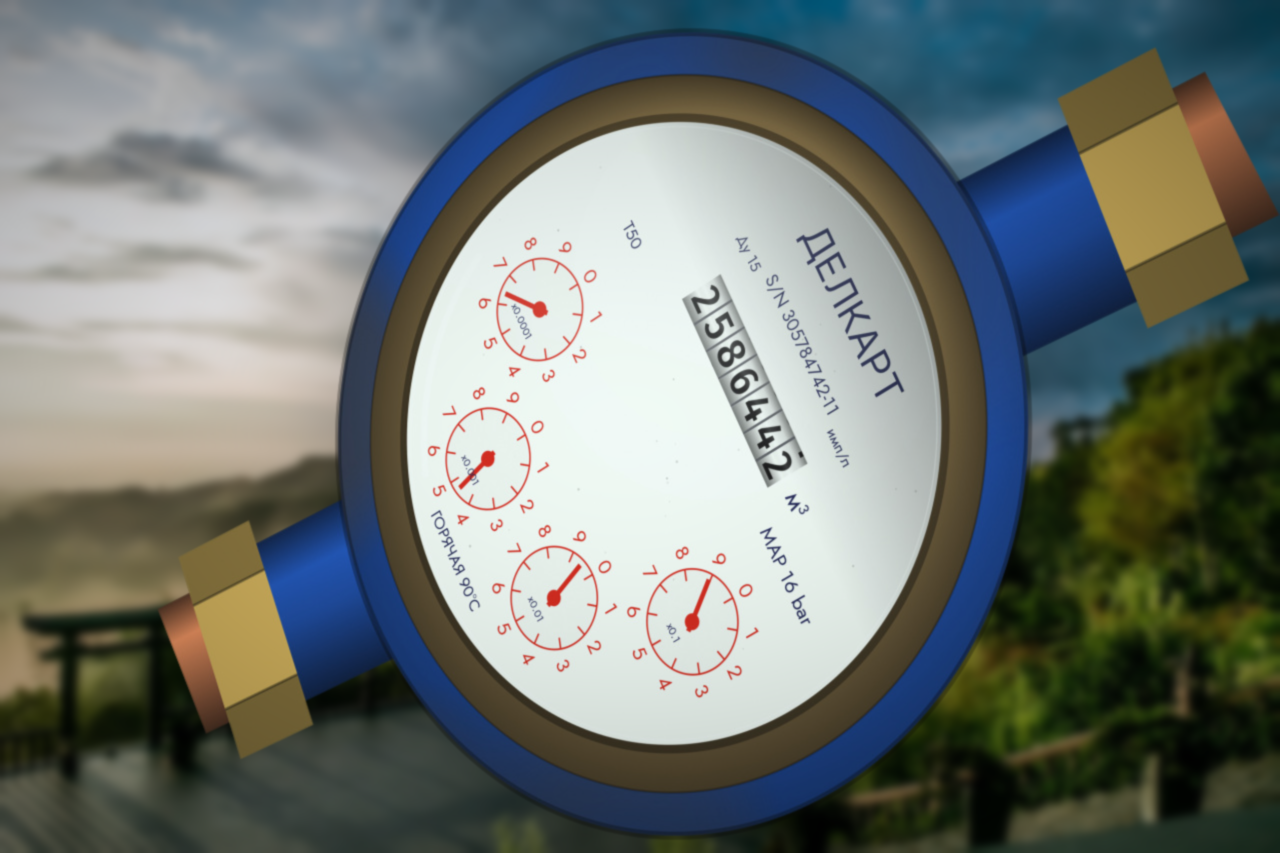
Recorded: 2586441.8946 m³
